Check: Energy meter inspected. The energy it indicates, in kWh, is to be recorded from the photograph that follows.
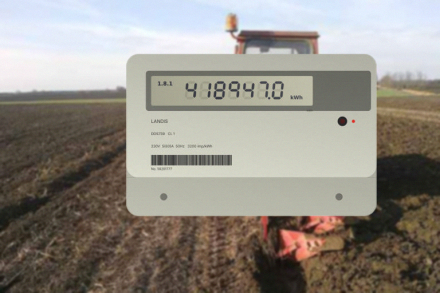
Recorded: 418947.0 kWh
